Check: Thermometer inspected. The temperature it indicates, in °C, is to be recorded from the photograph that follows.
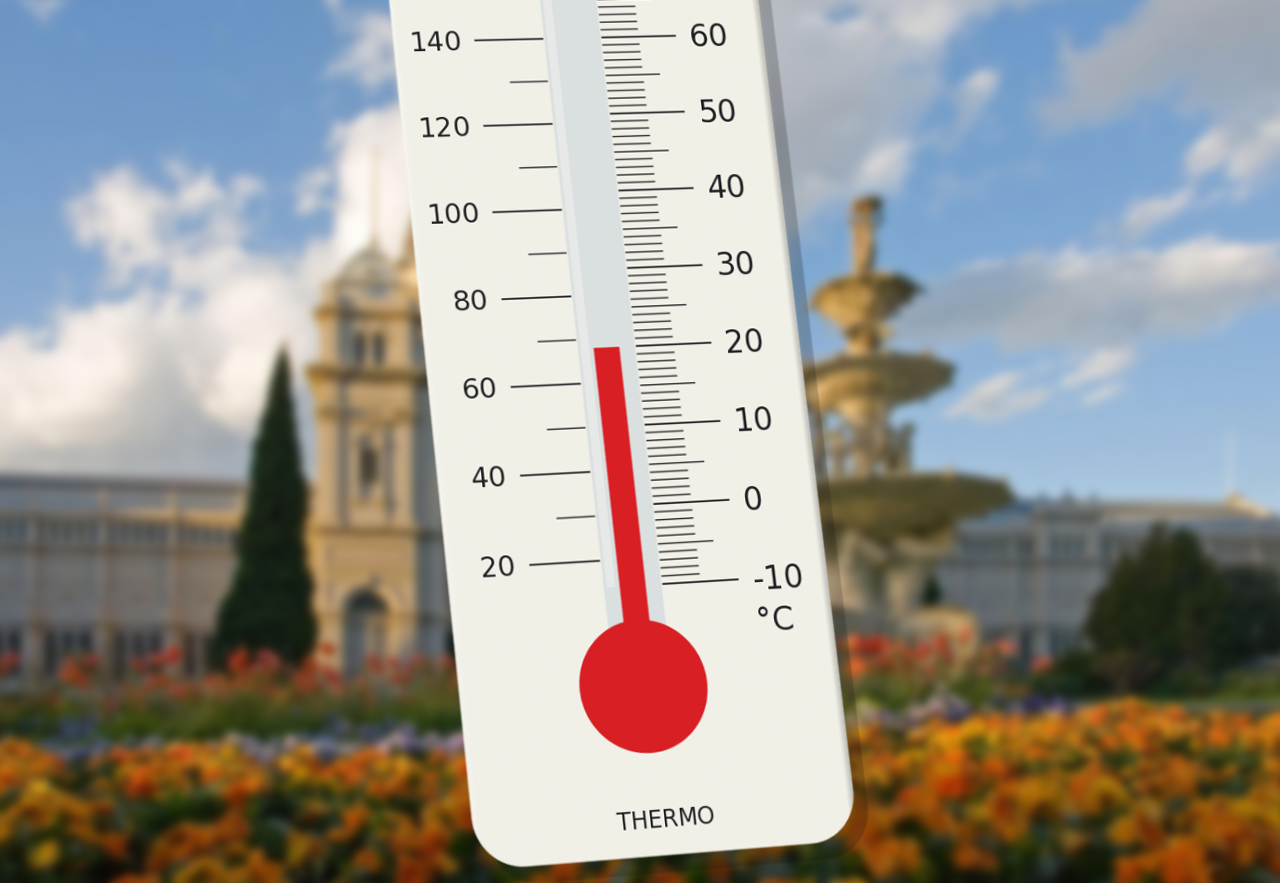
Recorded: 20 °C
